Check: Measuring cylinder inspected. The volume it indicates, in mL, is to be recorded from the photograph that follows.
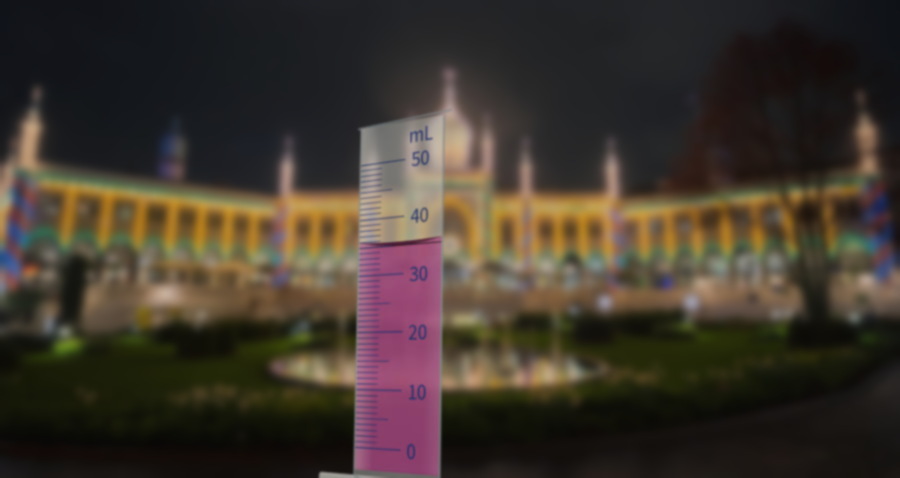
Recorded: 35 mL
